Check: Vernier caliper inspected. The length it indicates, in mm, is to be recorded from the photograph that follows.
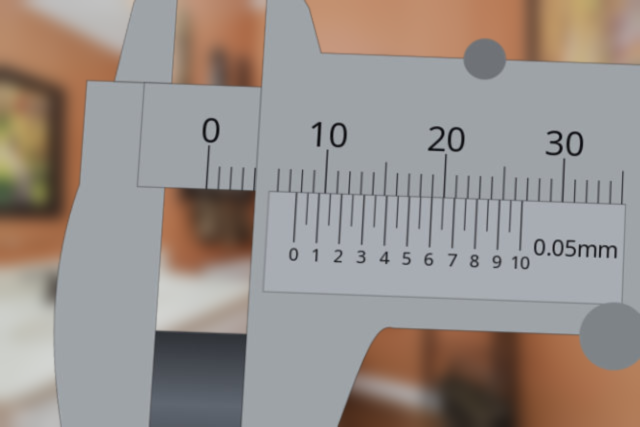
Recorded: 7.6 mm
